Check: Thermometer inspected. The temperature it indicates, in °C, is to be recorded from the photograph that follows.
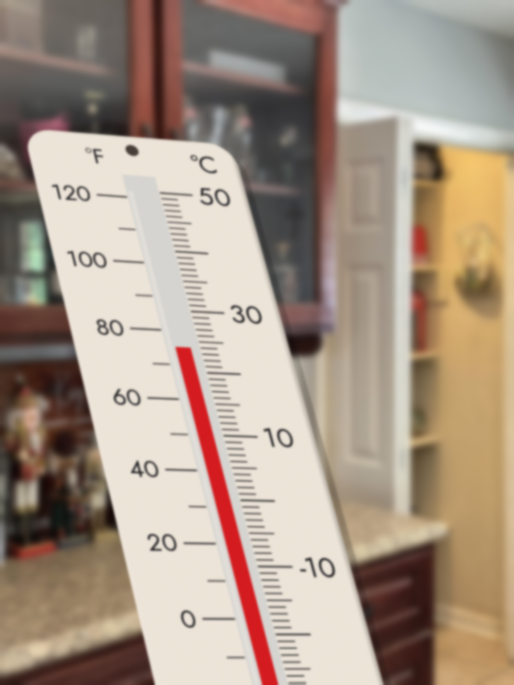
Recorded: 24 °C
